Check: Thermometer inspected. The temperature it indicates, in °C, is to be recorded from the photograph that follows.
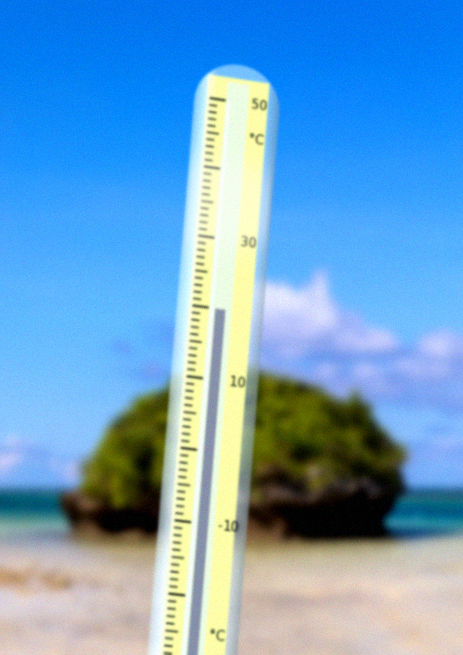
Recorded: 20 °C
